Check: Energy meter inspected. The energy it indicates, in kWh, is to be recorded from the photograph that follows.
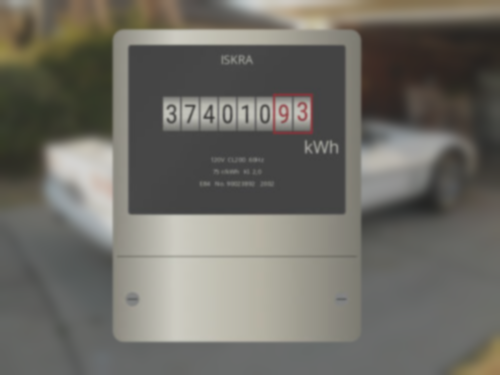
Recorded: 374010.93 kWh
